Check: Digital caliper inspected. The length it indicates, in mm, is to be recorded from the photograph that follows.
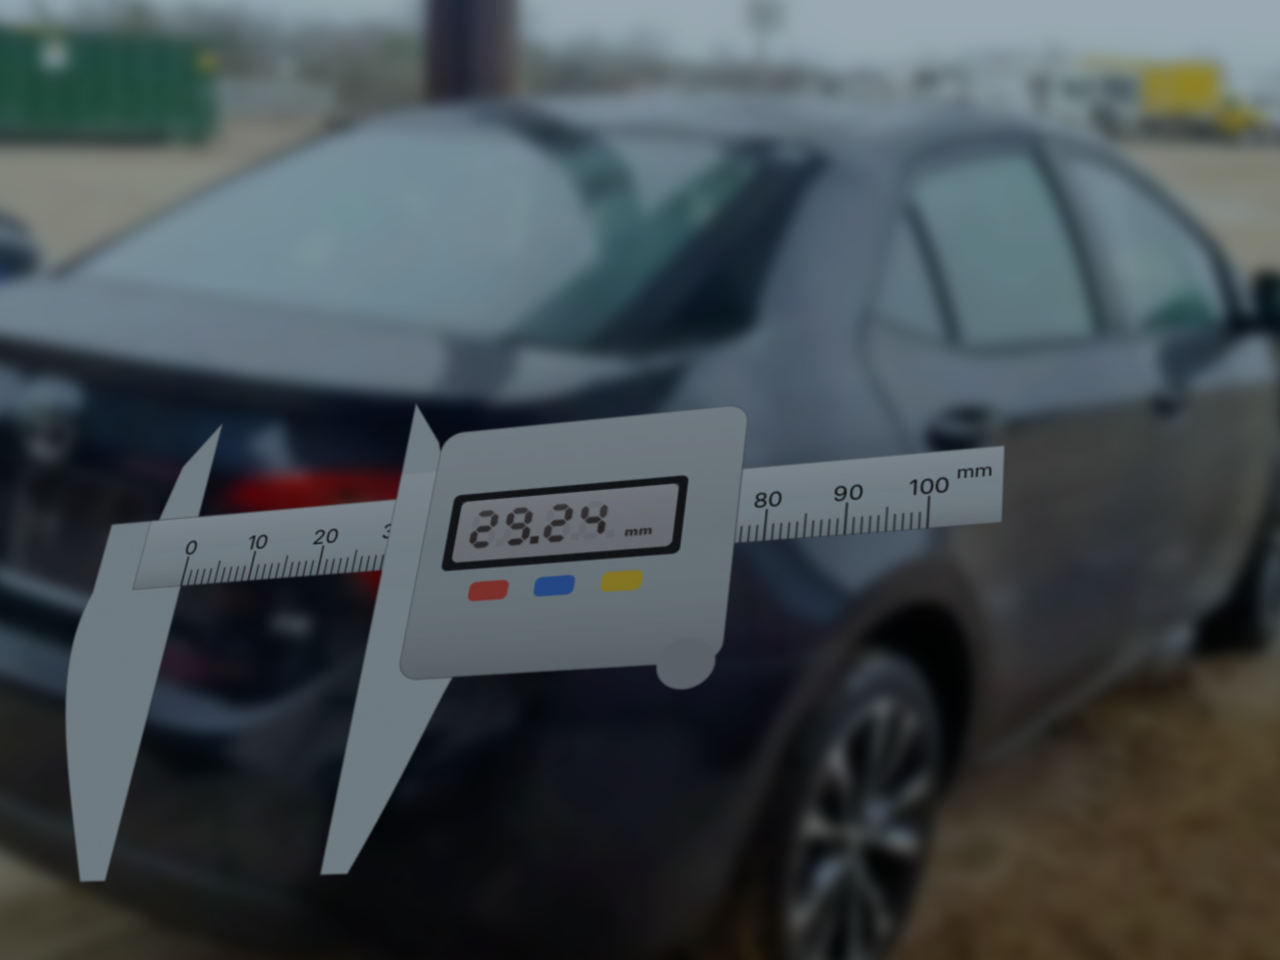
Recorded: 29.24 mm
